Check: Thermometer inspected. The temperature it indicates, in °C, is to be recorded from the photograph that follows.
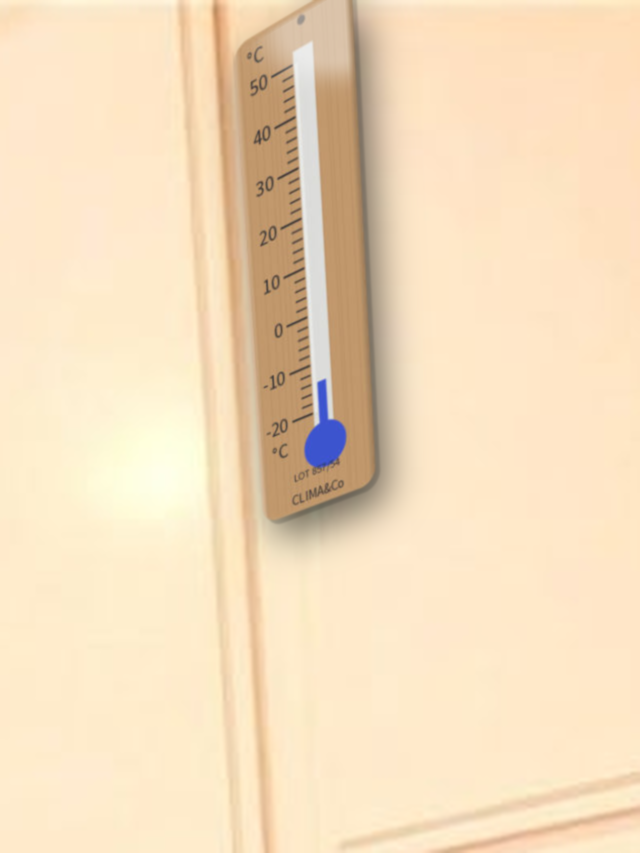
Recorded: -14 °C
